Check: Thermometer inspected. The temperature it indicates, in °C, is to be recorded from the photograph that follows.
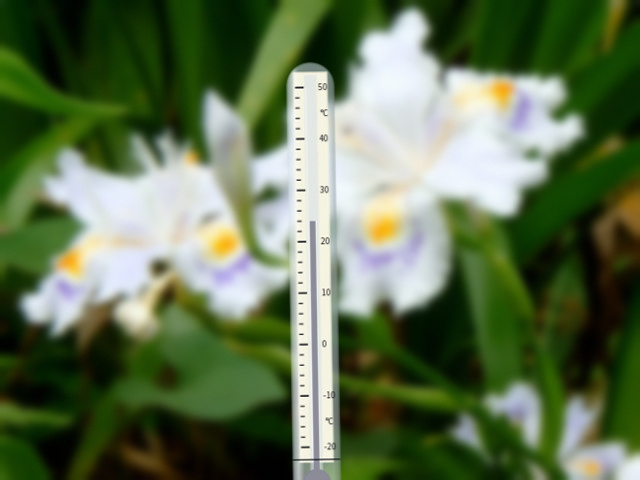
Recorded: 24 °C
